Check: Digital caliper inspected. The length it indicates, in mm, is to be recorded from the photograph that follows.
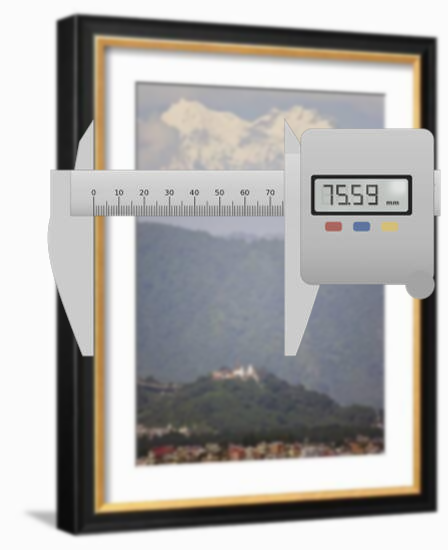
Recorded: 75.59 mm
